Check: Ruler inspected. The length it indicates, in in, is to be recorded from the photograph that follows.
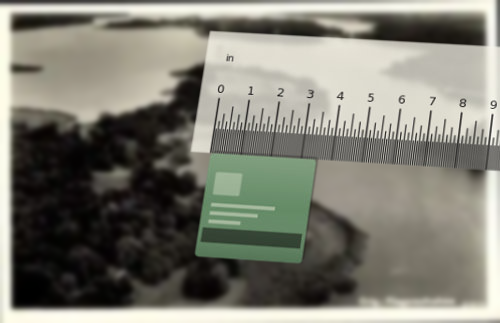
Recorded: 3.5 in
